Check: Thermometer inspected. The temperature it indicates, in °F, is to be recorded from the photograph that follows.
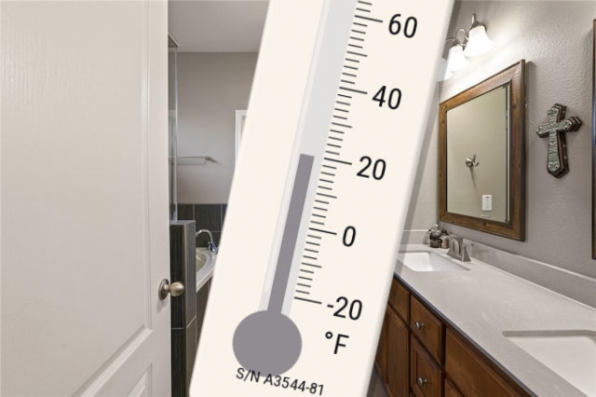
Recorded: 20 °F
